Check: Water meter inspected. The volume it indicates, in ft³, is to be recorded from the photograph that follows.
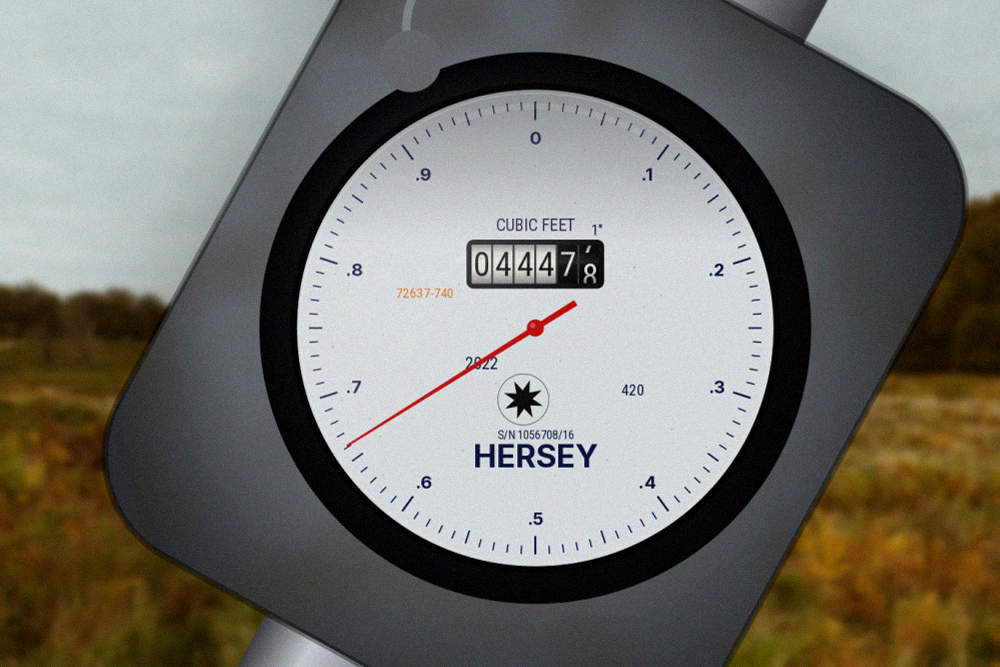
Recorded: 44477.66 ft³
